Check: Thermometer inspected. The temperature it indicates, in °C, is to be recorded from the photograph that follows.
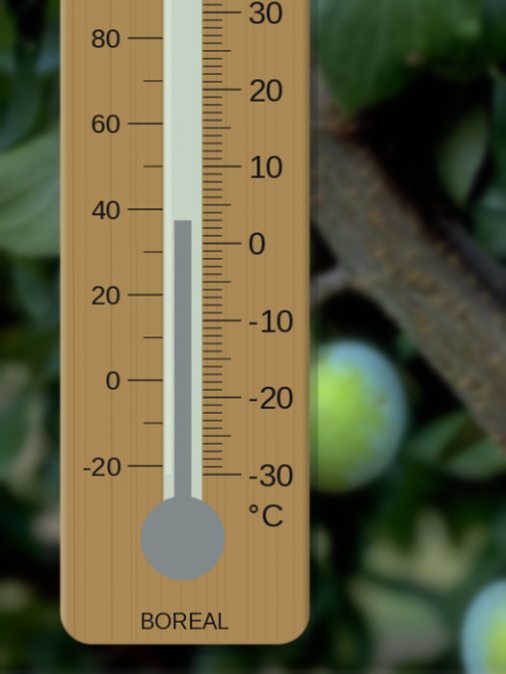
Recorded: 3 °C
